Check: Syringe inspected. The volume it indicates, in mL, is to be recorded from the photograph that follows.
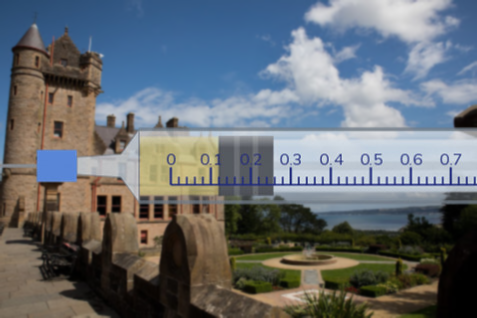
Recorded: 0.12 mL
